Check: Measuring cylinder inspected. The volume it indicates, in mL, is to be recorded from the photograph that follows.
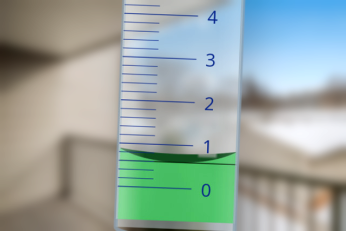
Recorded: 0.6 mL
